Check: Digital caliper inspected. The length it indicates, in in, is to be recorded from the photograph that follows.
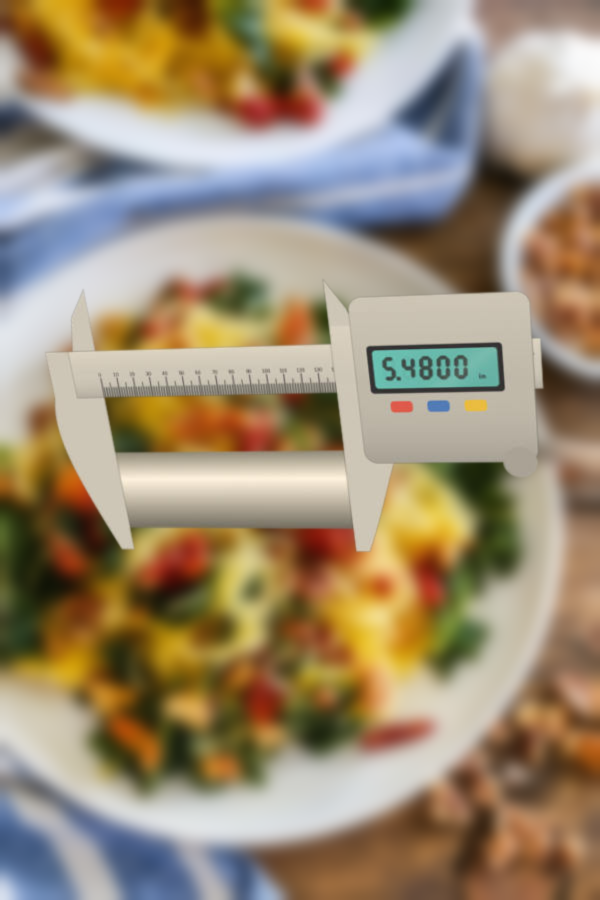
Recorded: 5.4800 in
